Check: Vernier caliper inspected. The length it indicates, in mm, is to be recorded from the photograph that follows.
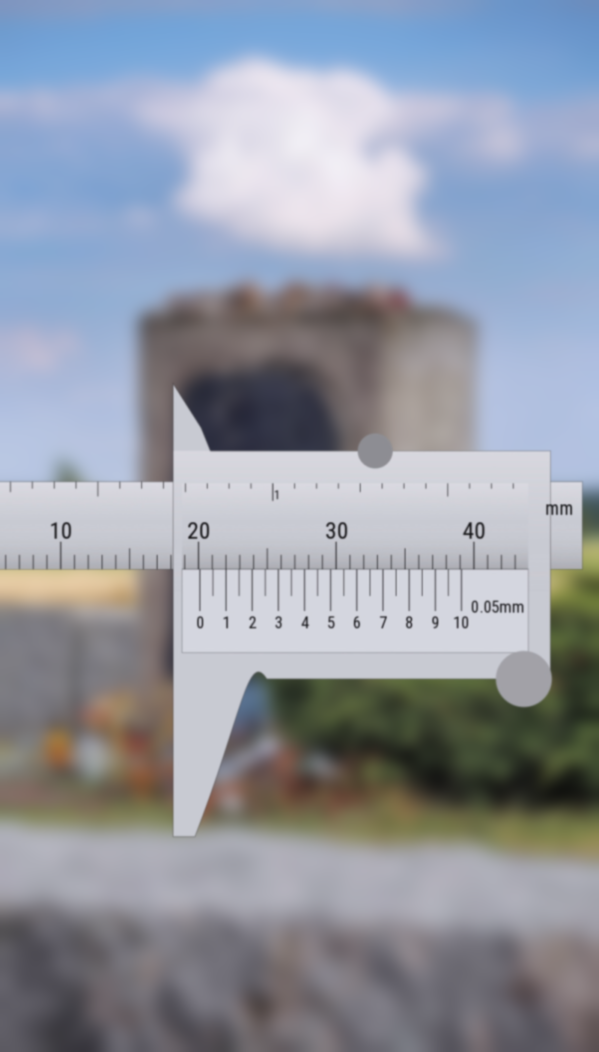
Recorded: 20.1 mm
